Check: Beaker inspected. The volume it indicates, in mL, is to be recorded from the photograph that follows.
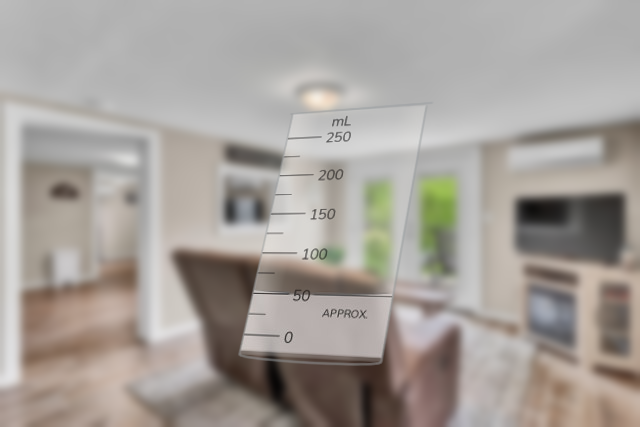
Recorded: 50 mL
